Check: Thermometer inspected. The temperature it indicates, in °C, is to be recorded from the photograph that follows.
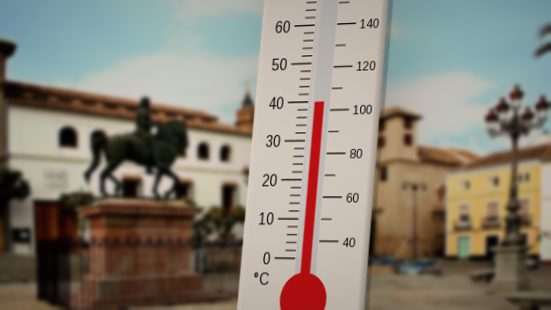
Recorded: 40 °C
